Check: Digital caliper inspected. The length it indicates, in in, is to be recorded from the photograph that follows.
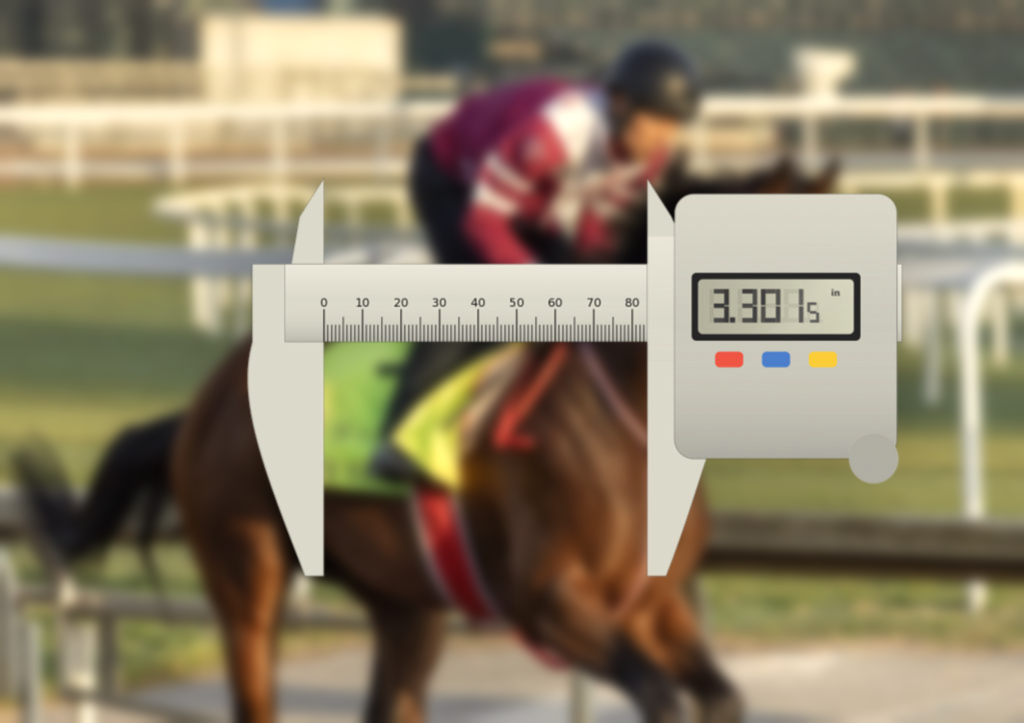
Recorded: 3.3015 in
